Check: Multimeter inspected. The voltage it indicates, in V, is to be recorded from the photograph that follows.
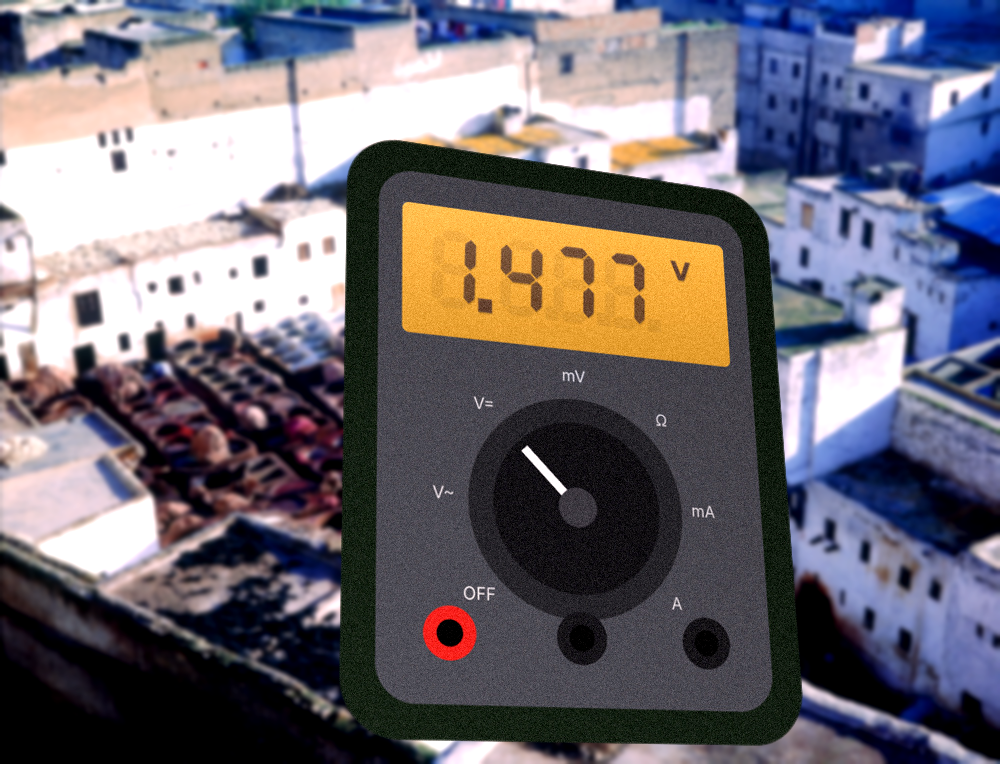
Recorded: 1.477 V
